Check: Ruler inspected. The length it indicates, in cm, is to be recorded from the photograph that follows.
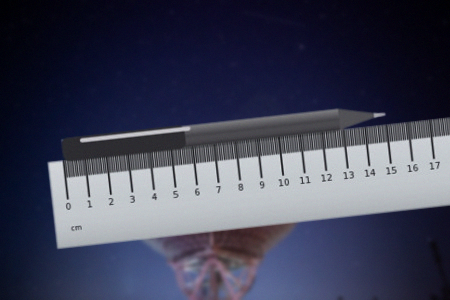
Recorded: 15 cm
